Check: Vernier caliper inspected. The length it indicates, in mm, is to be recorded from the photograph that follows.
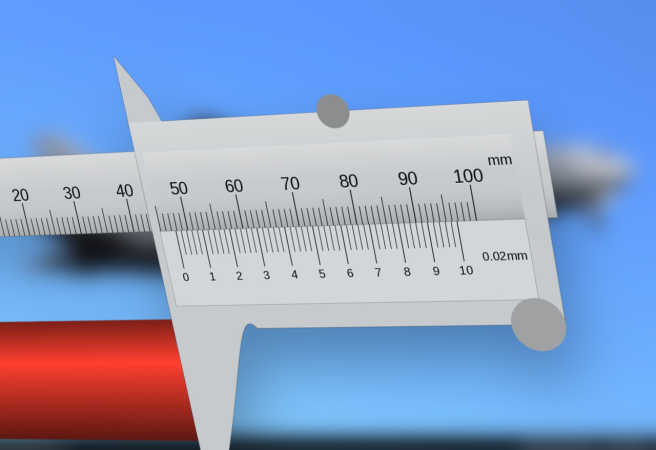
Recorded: 47.8 mm
